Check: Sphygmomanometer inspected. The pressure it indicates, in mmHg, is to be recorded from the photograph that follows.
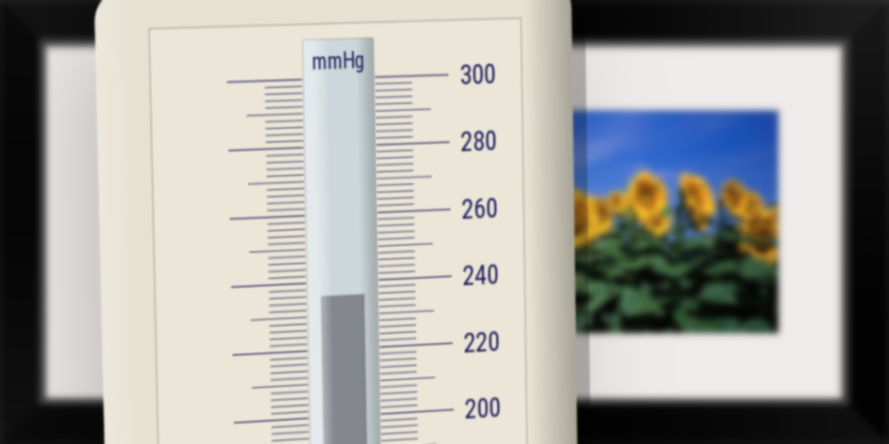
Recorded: 236 mmHg
